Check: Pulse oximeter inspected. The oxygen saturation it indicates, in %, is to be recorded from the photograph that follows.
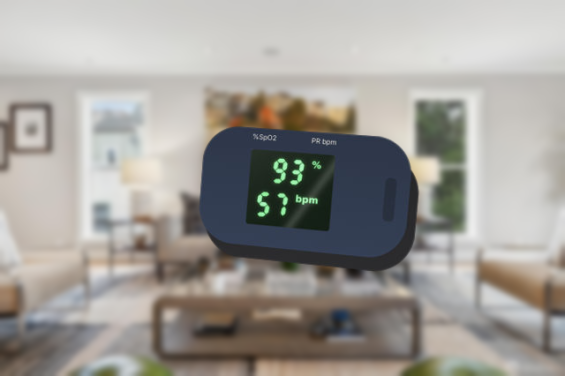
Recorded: 93 %
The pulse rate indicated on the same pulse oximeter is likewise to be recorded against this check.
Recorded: 57 bpm
